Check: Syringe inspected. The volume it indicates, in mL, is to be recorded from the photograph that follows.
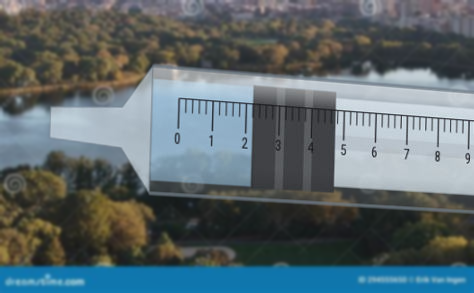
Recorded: 2.2 mL
